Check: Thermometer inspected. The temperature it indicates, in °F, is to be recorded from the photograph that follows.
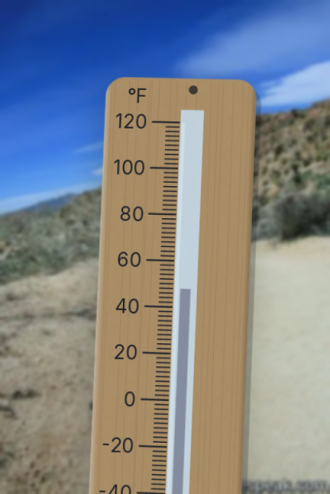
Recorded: 48 °F
